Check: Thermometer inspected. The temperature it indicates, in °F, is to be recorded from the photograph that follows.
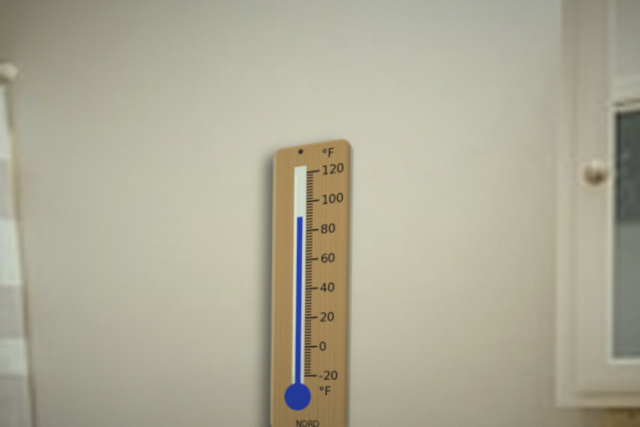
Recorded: 90 °F
